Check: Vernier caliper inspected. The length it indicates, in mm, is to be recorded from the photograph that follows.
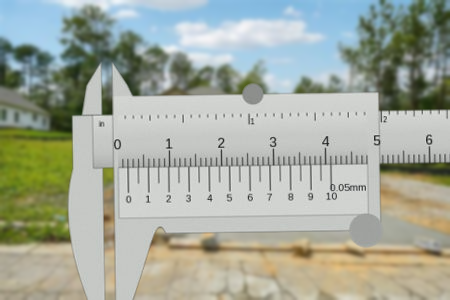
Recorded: 2.0 mm
